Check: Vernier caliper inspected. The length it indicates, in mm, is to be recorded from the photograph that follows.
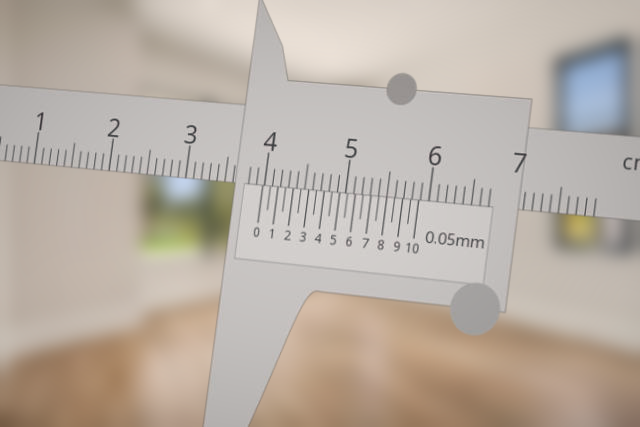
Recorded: 39.8 mm
